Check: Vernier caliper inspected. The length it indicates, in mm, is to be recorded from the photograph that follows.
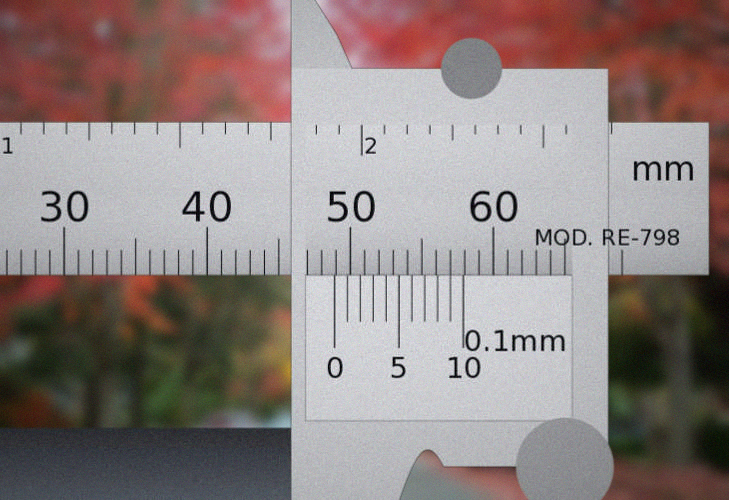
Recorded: 48.9 mm
